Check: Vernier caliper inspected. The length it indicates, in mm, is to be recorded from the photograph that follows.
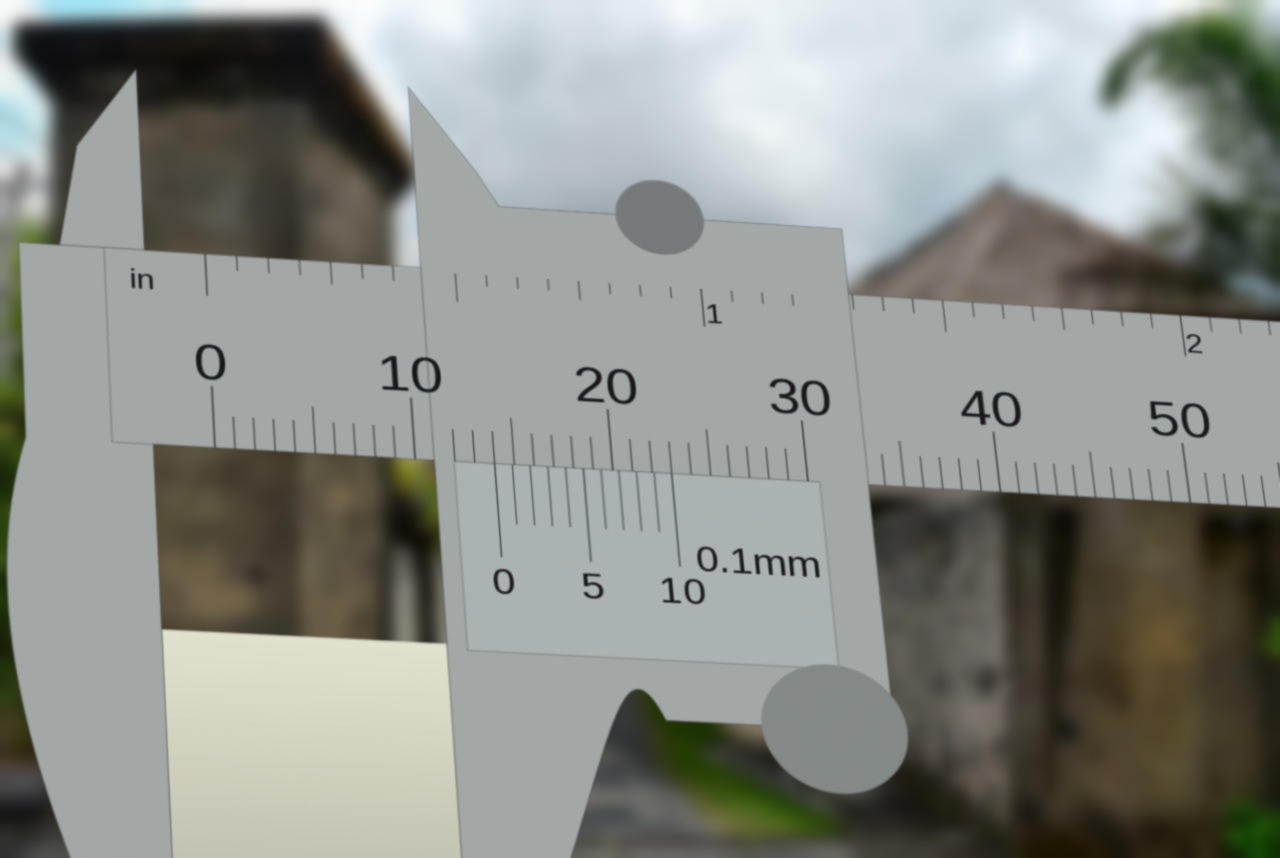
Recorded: 14.0 mm
